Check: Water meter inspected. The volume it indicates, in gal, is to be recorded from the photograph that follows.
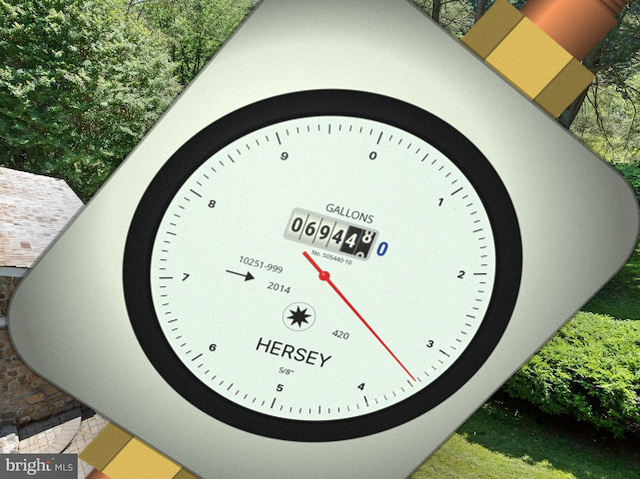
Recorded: 694483.4 gal
